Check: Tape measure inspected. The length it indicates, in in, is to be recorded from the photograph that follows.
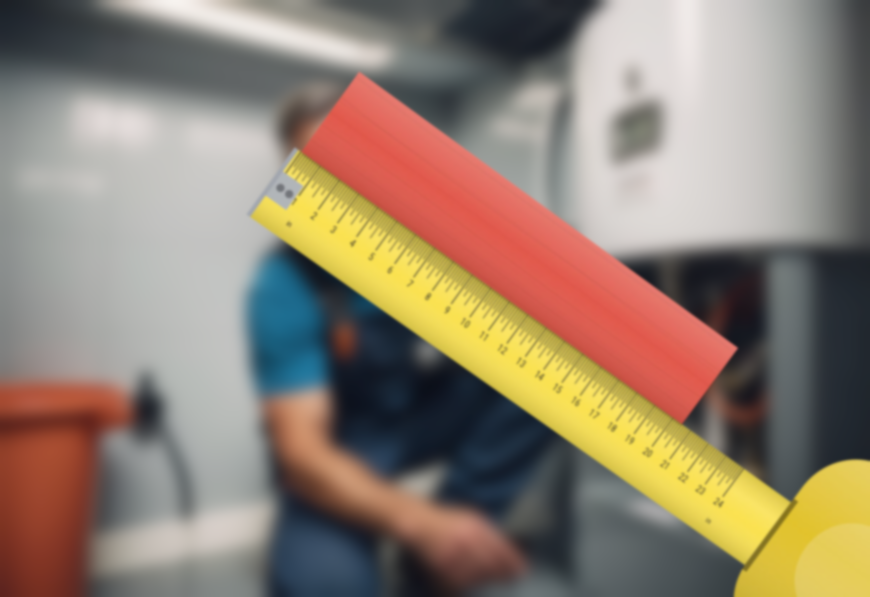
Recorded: 20.5 in
